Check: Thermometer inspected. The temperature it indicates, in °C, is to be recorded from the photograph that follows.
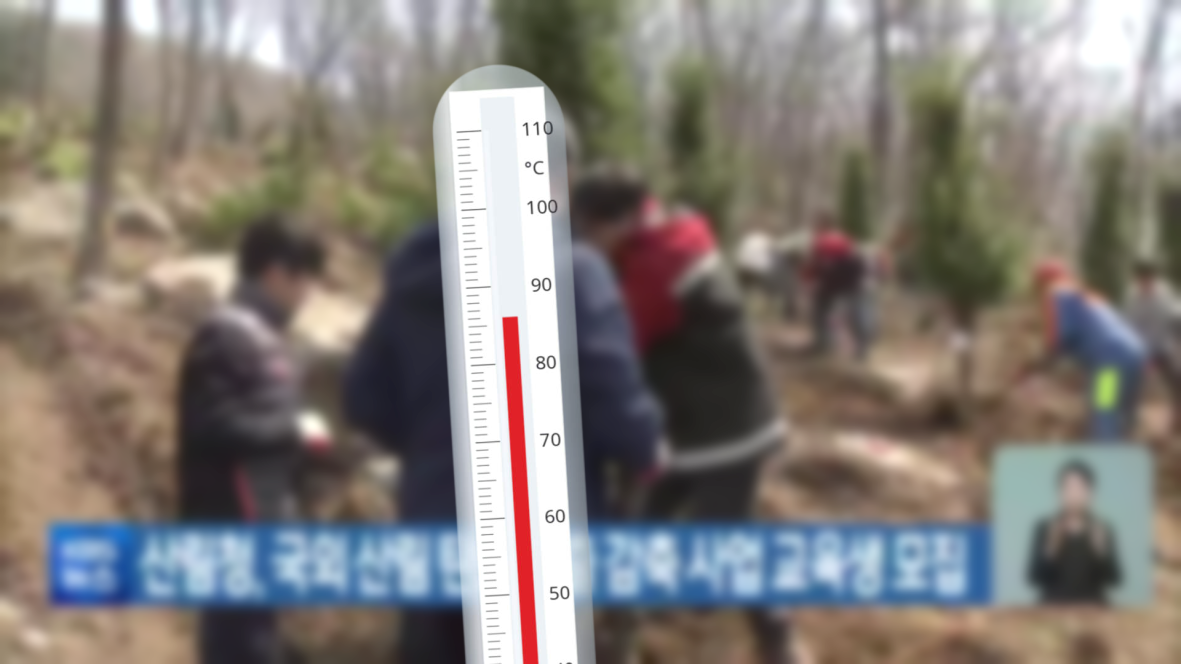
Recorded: 86 °C
